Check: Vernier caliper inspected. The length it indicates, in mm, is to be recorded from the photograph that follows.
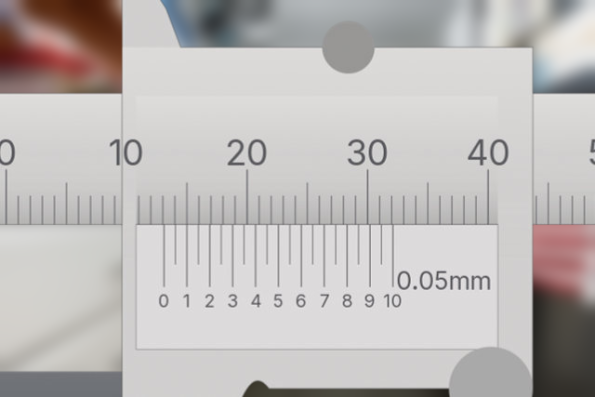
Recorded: 13.1 mm
